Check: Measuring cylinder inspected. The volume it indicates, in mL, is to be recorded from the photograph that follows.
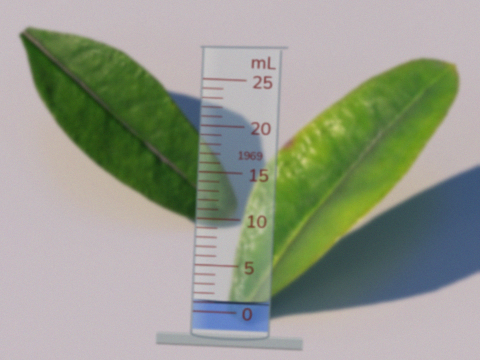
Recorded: 1 mL
